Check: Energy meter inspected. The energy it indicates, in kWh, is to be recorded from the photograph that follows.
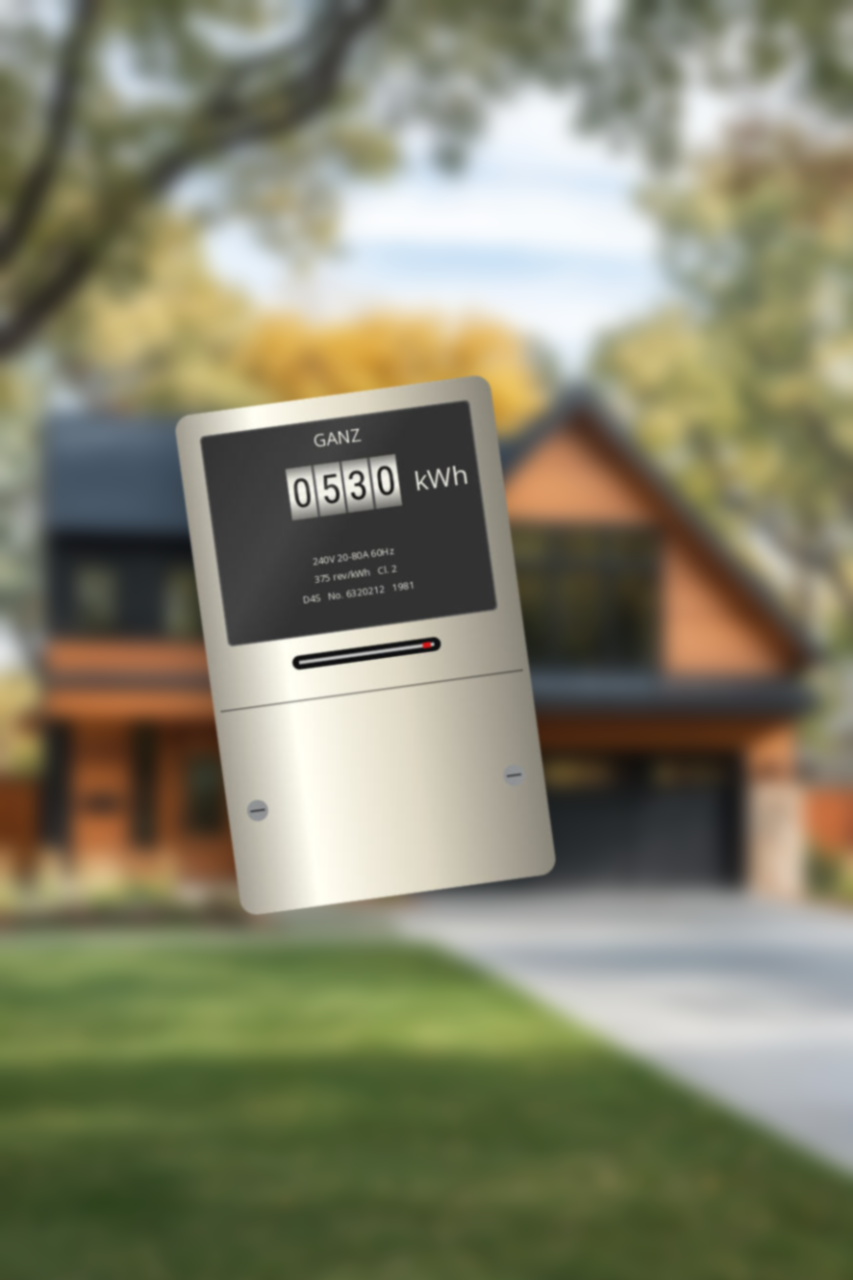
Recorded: 530 kWh
